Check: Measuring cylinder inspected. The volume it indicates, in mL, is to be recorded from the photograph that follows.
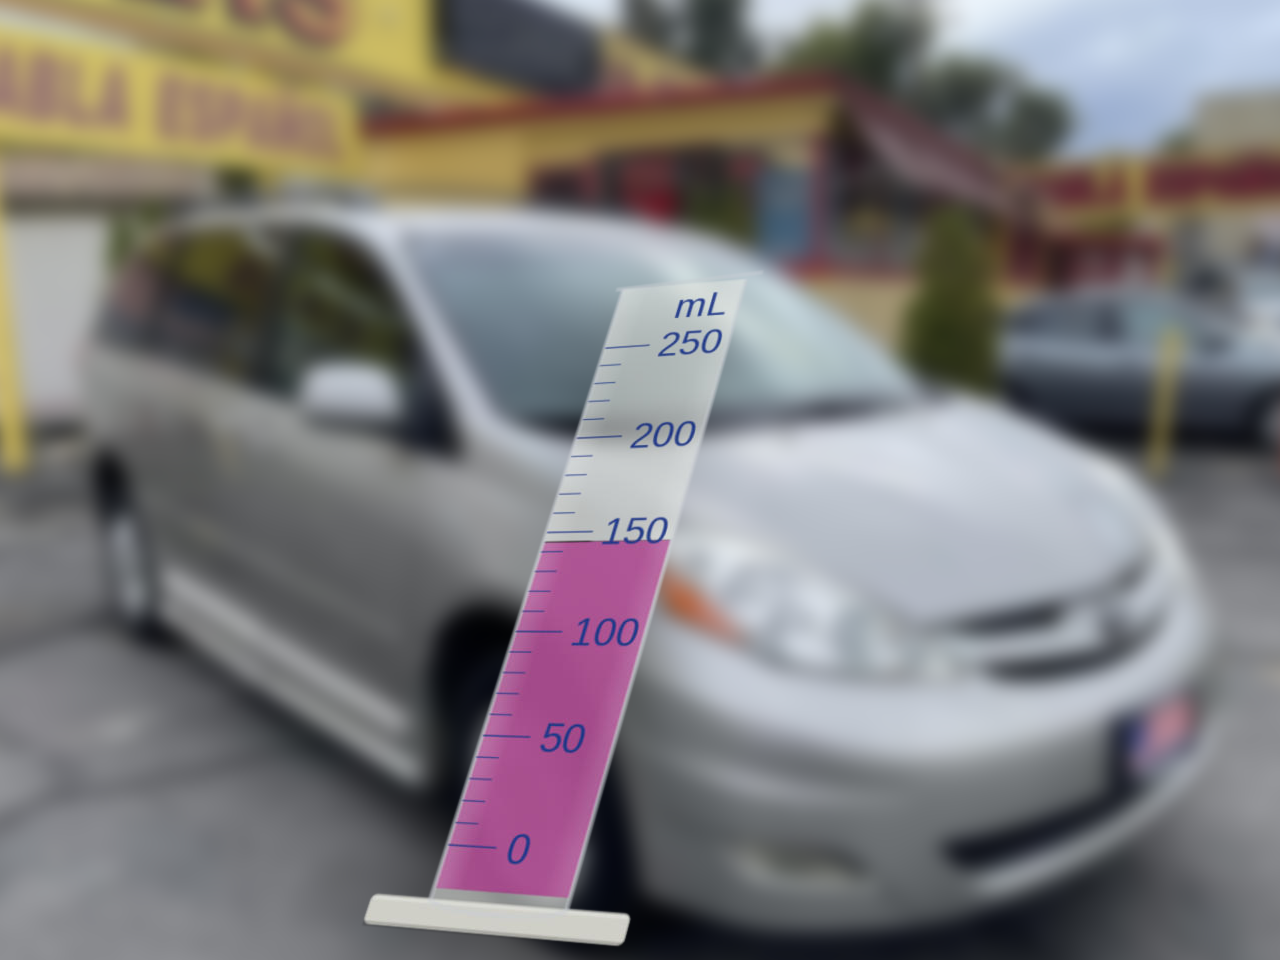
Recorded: 145 mL
